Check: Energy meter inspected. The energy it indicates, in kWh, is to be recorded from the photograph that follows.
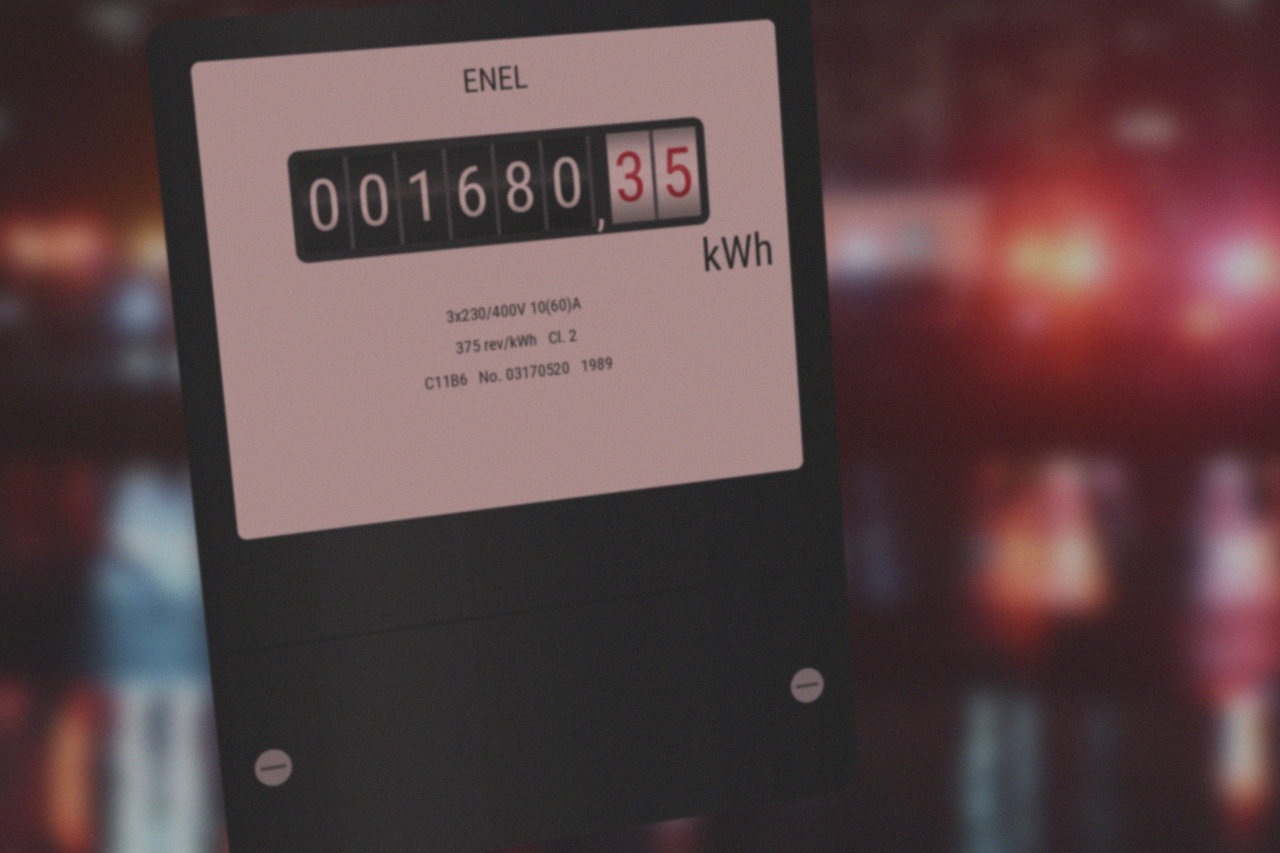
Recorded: 1680.35 kWh
